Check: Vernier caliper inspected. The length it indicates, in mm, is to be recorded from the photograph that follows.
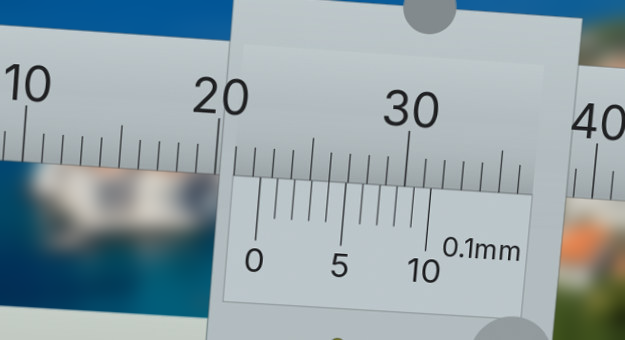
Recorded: 22.4 mm
